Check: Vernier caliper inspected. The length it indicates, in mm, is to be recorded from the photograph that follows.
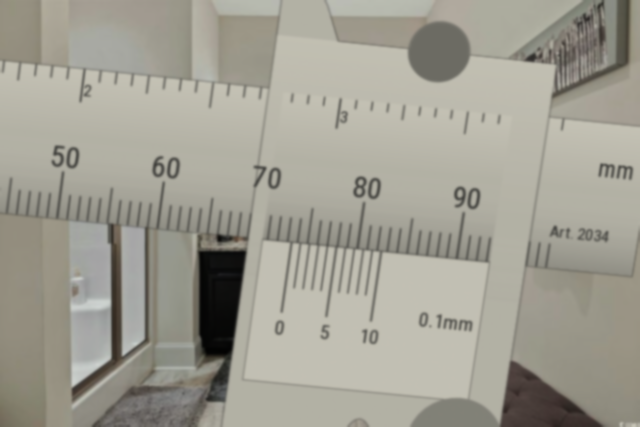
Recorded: 73.4 mm
